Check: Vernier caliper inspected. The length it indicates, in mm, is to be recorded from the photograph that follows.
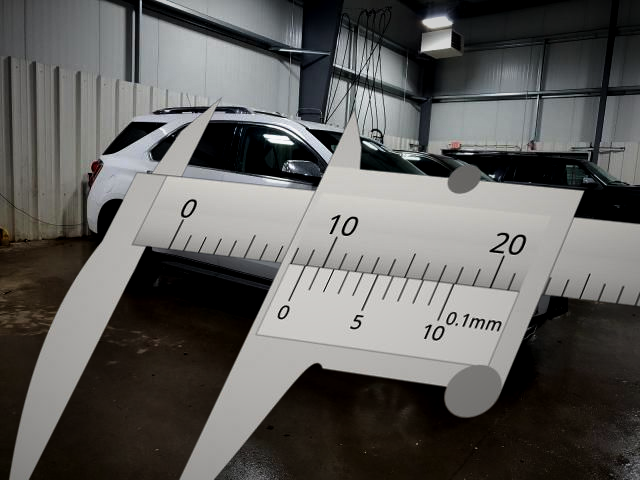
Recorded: 8.9 mm
